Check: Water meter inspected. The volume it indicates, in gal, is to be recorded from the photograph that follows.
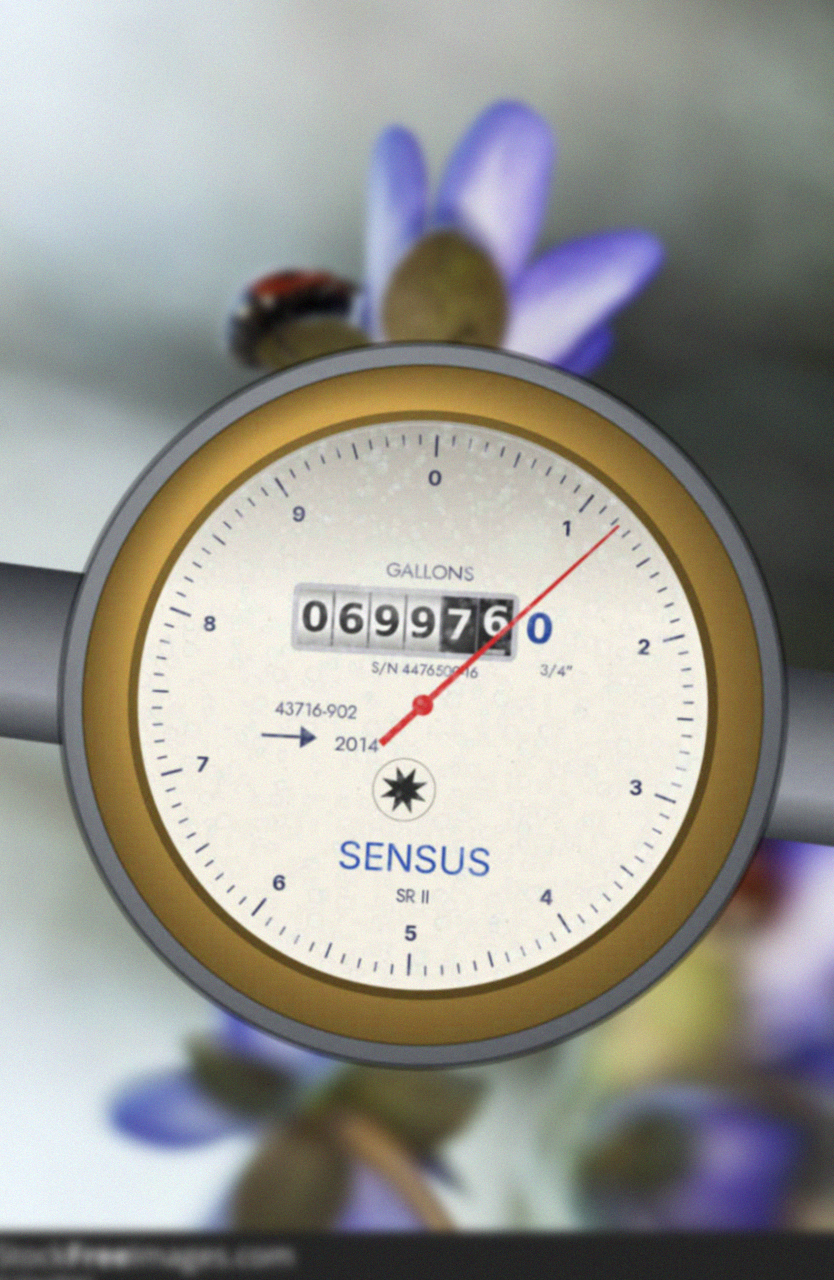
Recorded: 699761.2 gal
